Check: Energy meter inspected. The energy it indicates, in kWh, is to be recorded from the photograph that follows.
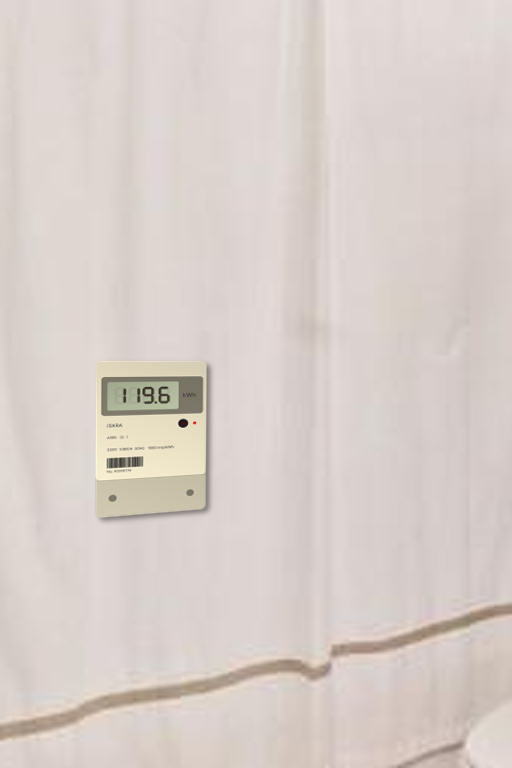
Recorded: 119.6 kWh
